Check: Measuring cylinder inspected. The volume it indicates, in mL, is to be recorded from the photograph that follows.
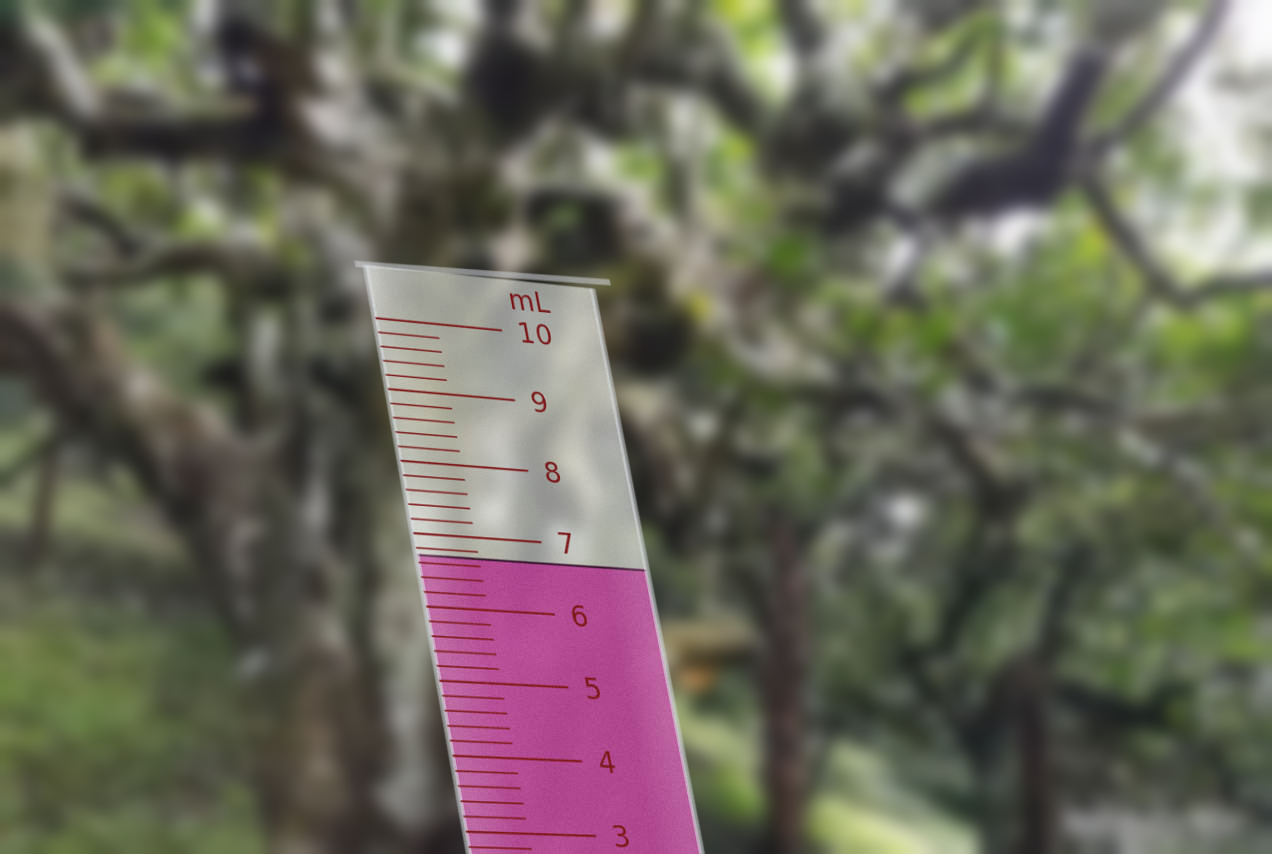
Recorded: 6.7 mL
